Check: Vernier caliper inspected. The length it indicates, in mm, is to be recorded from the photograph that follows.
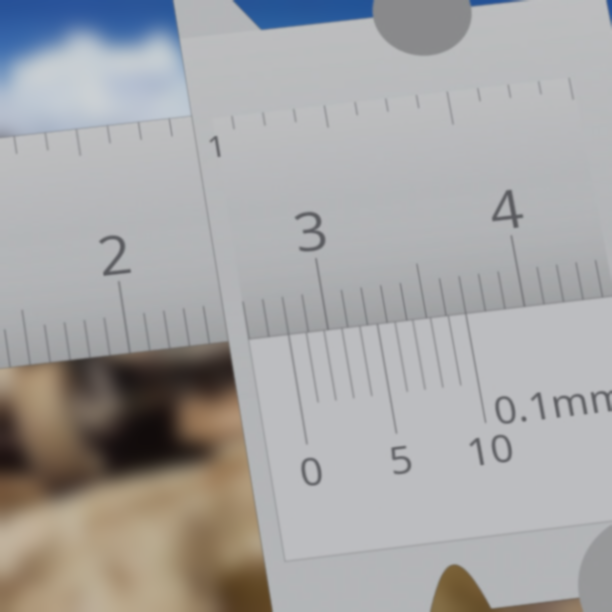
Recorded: 28.0 mm
